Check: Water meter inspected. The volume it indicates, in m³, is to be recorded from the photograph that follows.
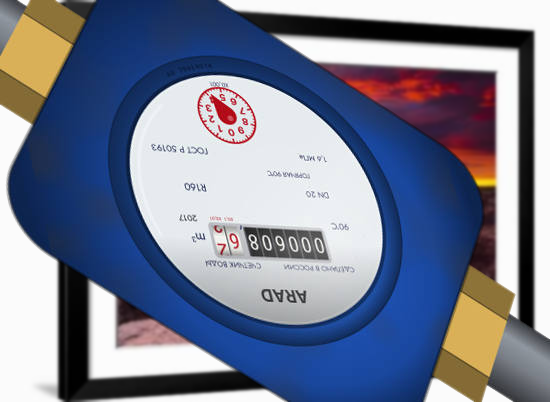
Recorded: 608.624 m³
